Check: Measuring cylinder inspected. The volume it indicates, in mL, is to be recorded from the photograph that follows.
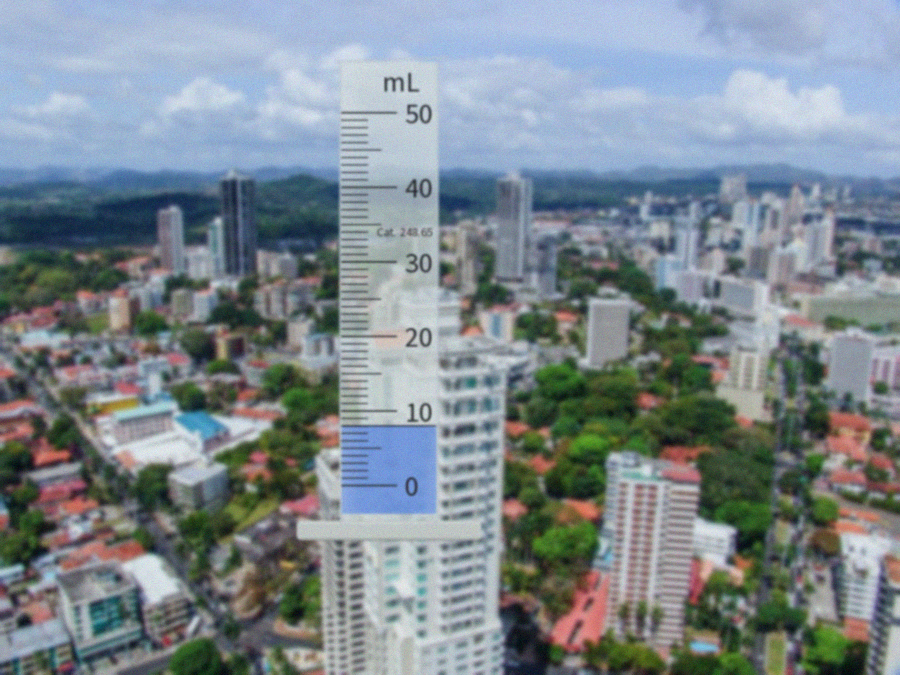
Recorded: 8 mL
